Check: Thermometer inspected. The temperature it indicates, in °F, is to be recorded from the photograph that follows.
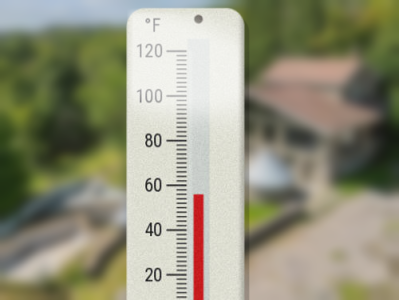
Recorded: 56 °F
